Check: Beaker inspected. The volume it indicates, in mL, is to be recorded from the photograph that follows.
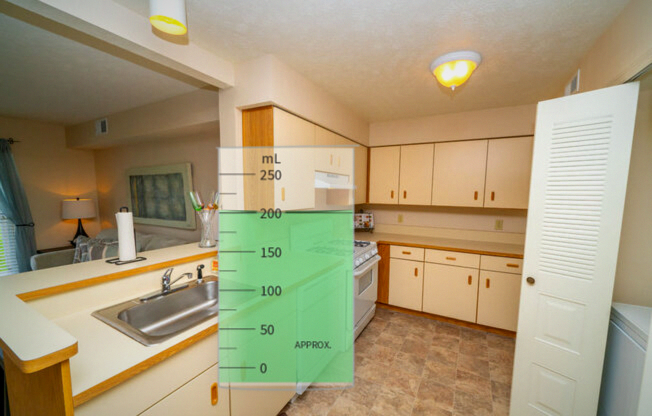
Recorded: 200 mL
